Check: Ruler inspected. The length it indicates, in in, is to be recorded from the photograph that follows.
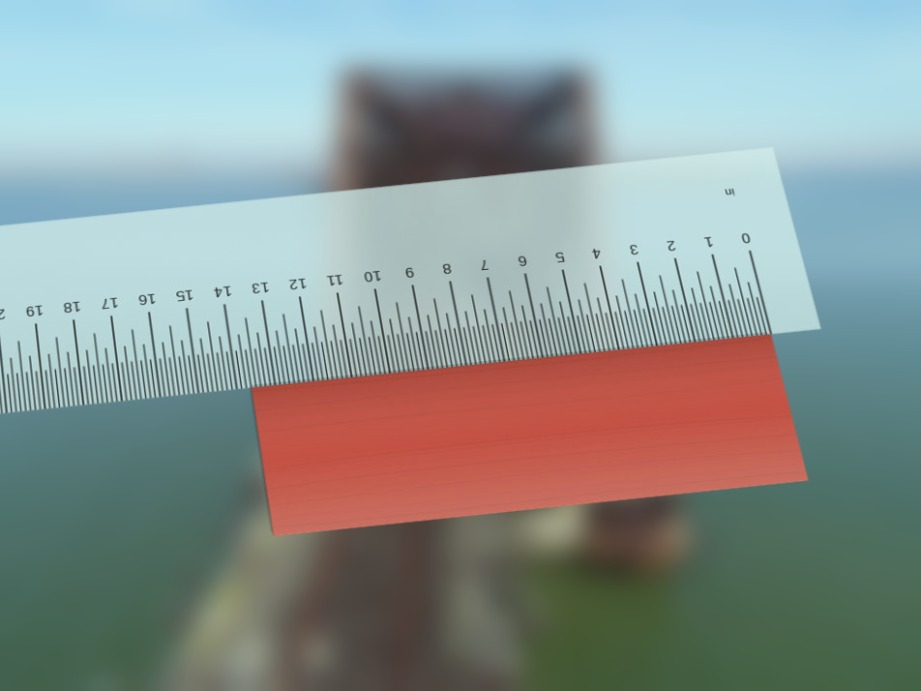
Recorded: 13.625 in
